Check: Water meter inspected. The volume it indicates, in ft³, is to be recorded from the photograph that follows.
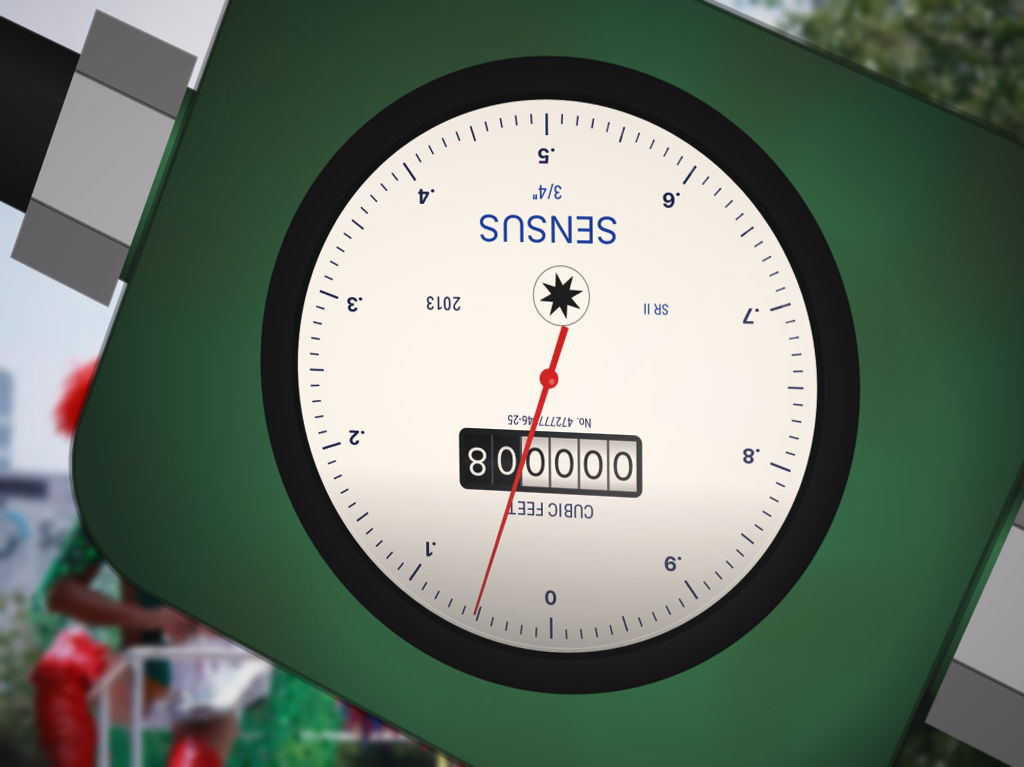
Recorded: 8.05 ft³
